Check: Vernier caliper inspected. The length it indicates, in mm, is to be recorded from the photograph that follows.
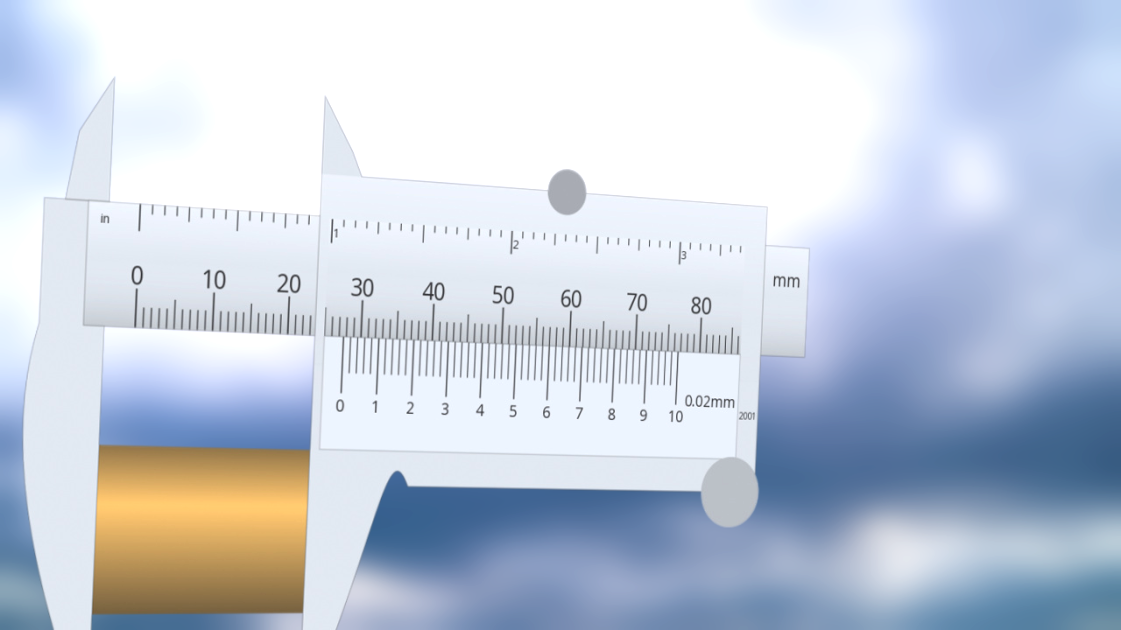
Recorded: 27.6 mm
